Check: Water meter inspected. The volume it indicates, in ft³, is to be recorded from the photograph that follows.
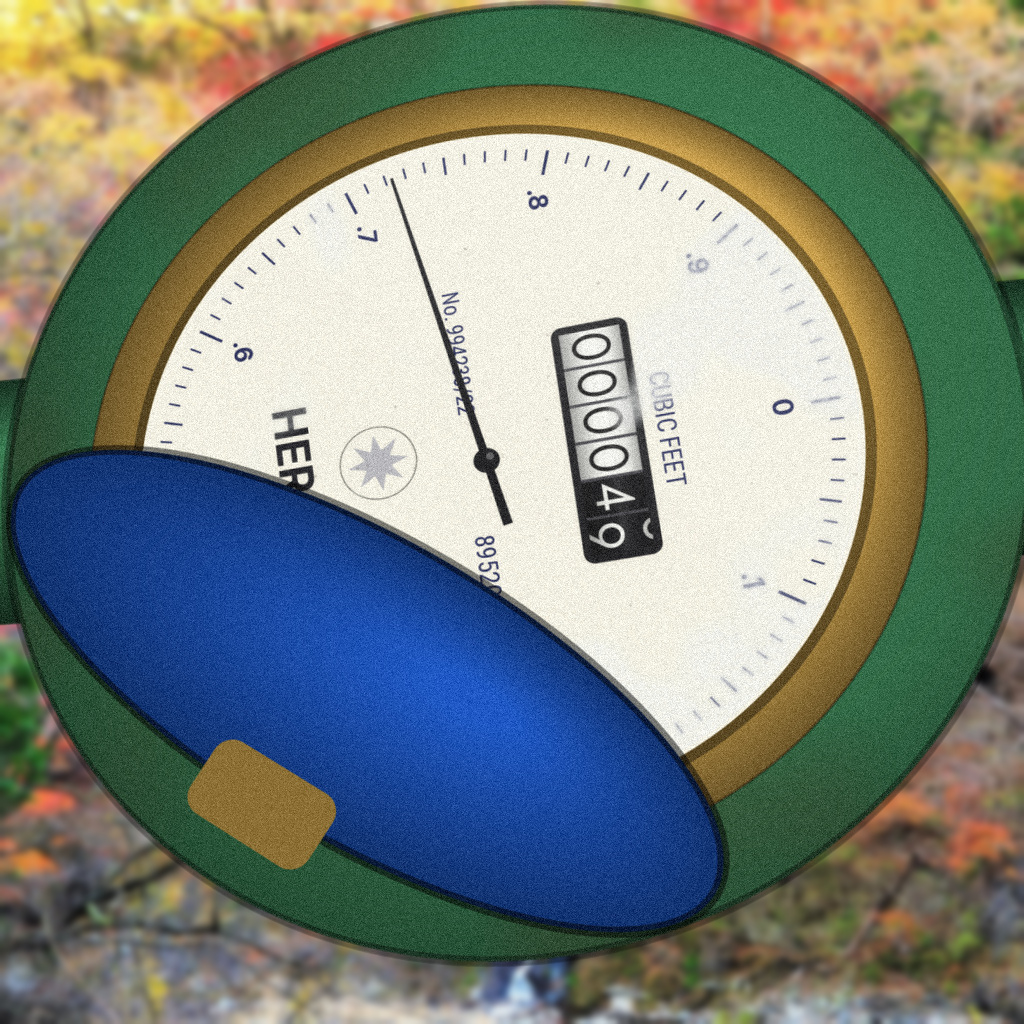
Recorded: 48.72 ft³
